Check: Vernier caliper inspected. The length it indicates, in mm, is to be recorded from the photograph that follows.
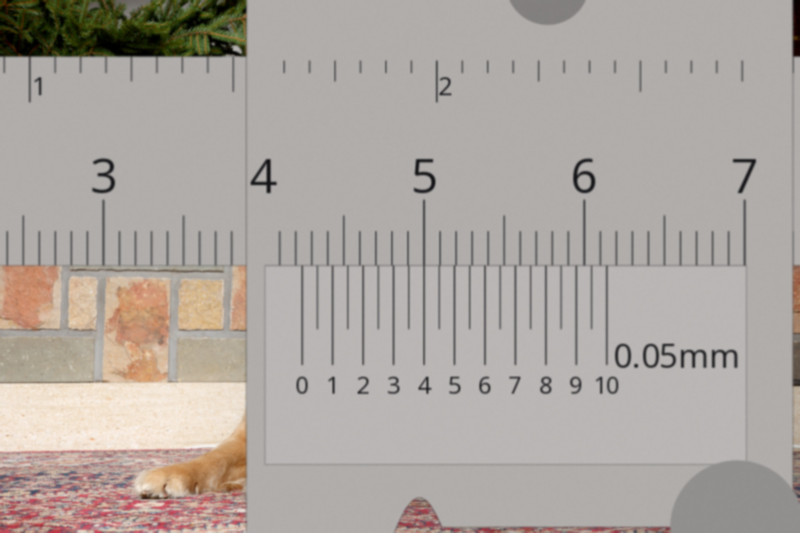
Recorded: 42.4 mm
